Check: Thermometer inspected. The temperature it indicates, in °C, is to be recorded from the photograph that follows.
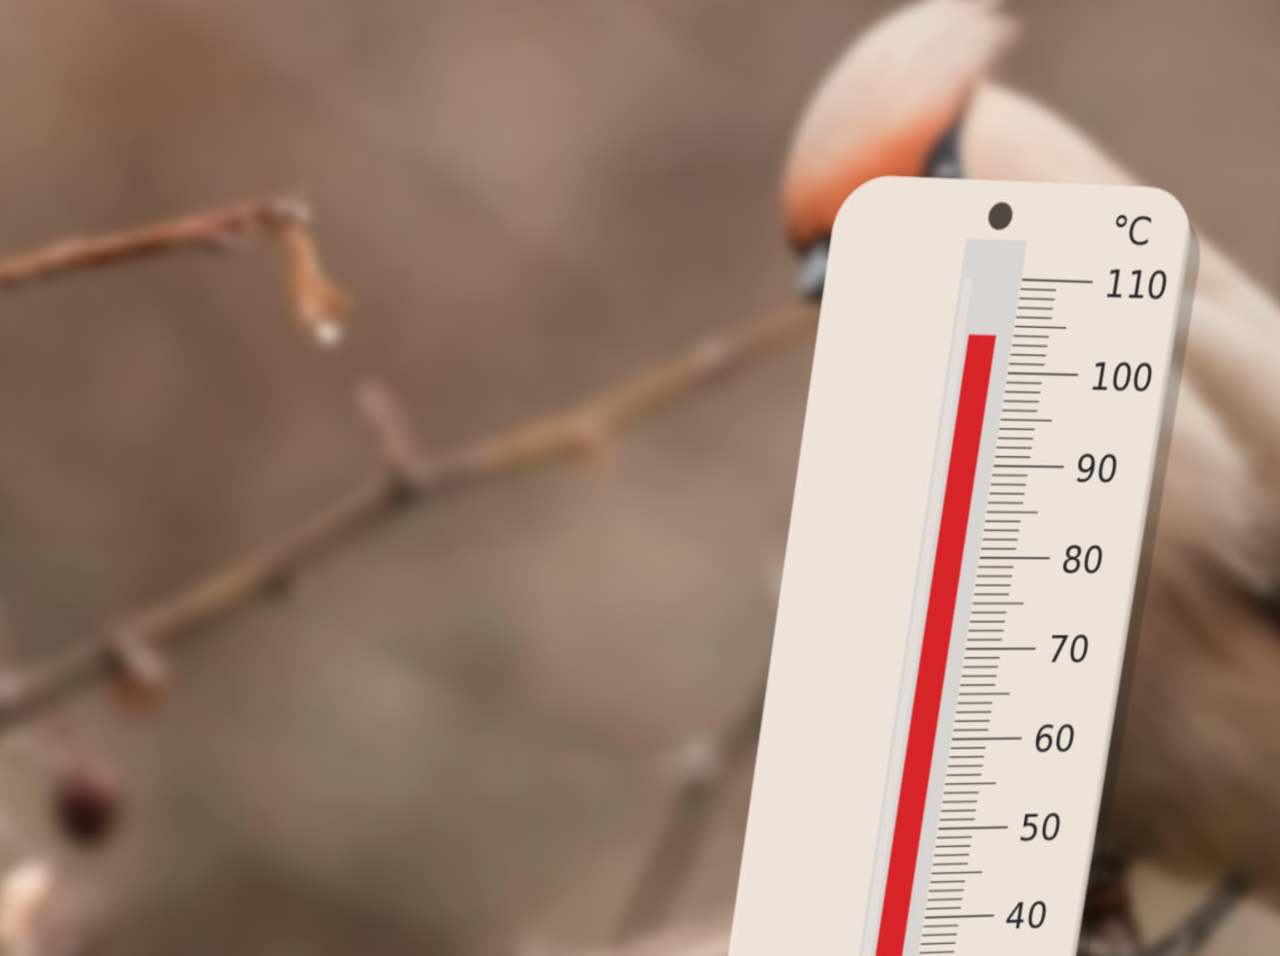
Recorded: 104 °C
